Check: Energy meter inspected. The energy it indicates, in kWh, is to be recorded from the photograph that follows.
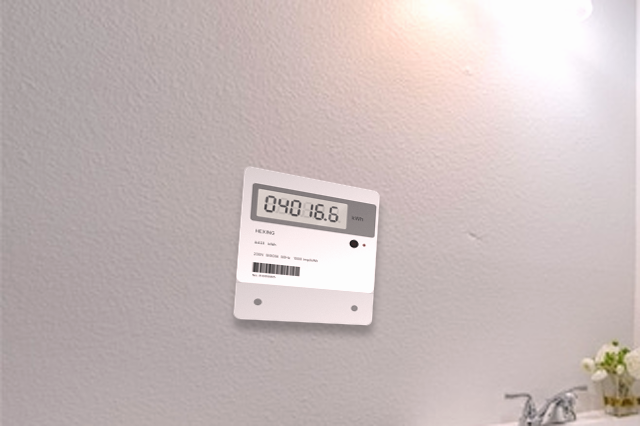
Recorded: 4016.6 kWh
